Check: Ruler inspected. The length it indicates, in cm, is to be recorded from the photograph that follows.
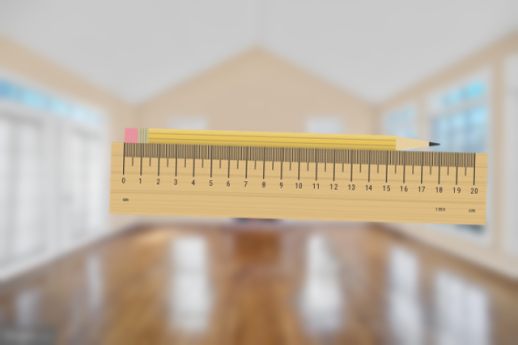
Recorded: 18 cm
